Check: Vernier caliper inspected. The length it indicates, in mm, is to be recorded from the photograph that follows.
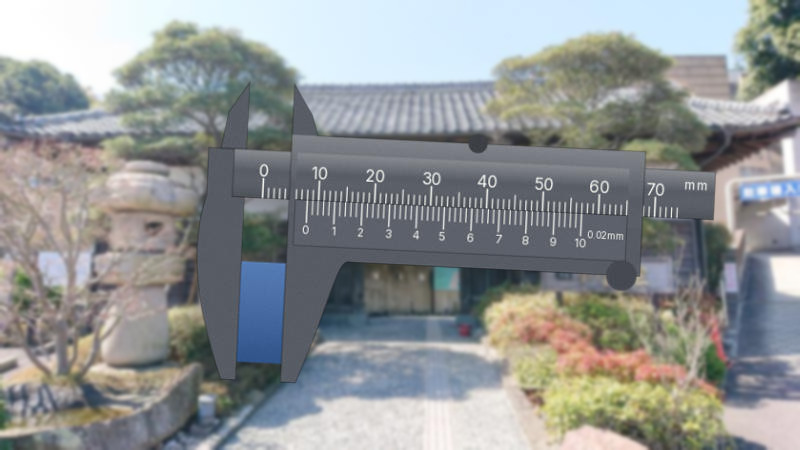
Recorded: 8.0 mm
